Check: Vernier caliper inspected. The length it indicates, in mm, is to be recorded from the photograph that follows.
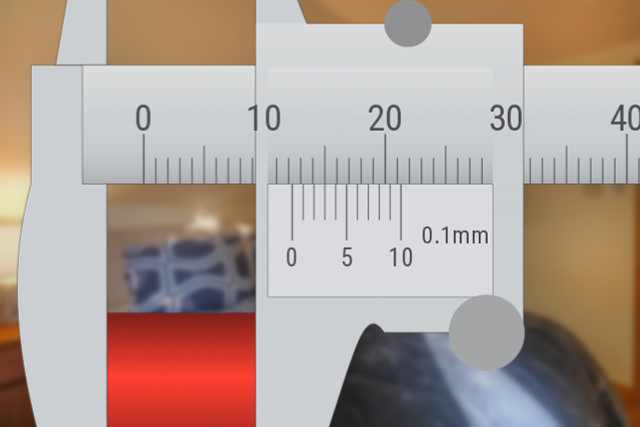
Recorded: 12.3 mm
